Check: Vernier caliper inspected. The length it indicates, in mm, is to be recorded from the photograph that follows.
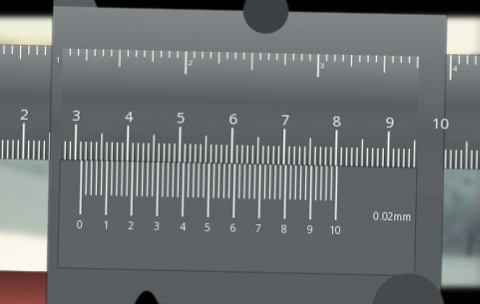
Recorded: 31.2 mm
